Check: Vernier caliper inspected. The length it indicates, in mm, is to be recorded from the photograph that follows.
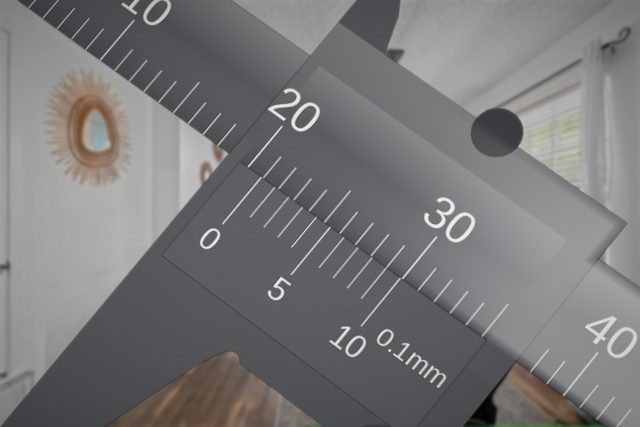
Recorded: 20.9 mm
